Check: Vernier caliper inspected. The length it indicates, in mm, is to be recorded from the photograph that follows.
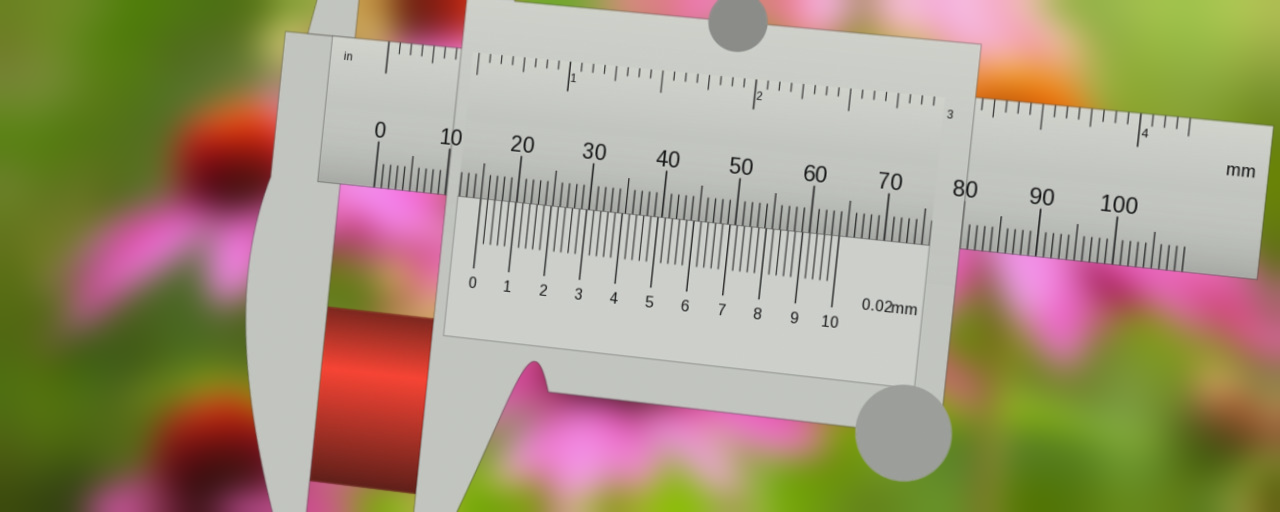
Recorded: 15.0 mm
